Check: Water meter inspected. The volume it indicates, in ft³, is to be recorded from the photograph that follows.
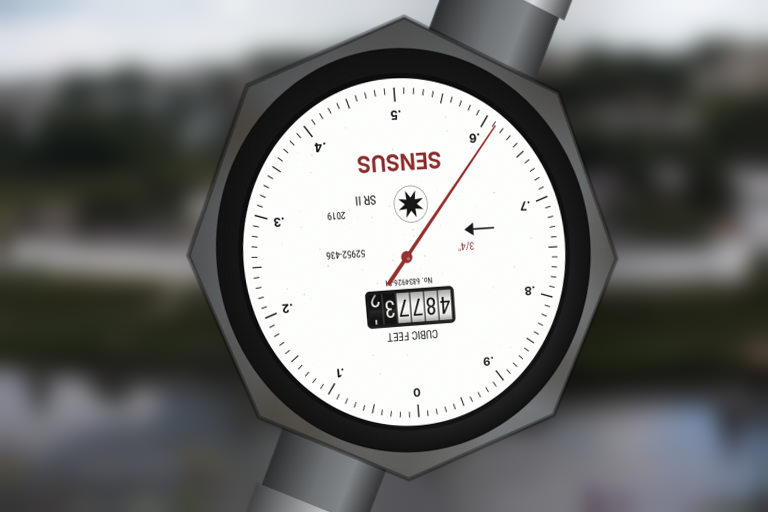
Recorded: 487731.61 ft³
